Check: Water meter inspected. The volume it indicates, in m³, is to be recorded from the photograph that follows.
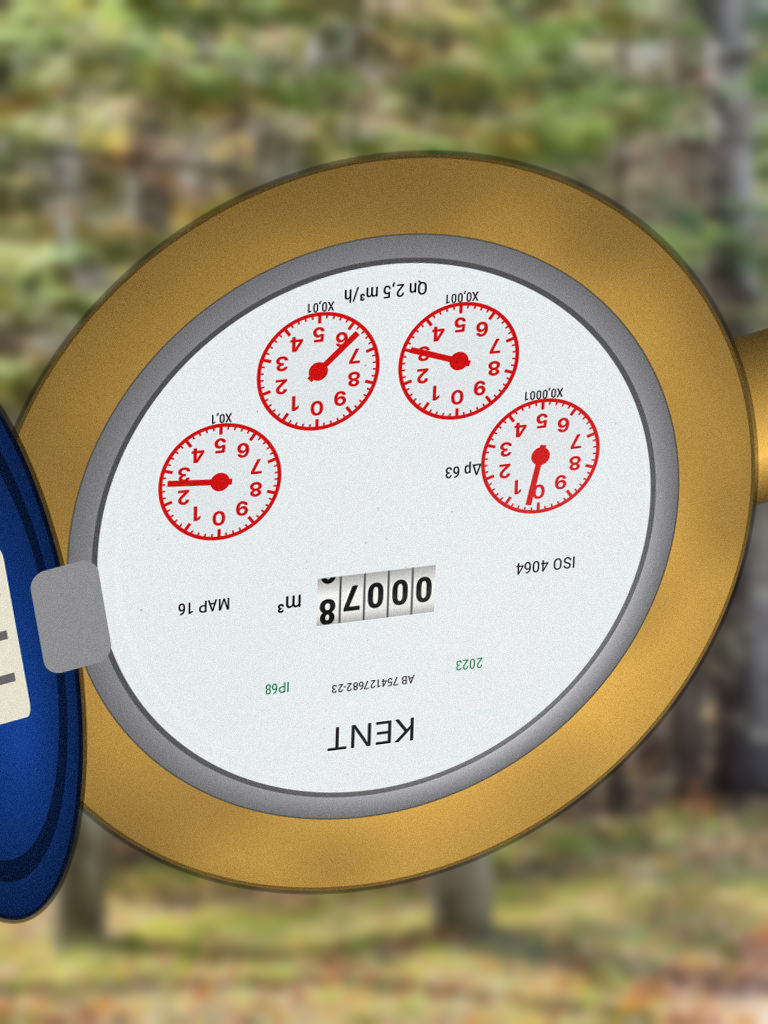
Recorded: 78.2630 m³
